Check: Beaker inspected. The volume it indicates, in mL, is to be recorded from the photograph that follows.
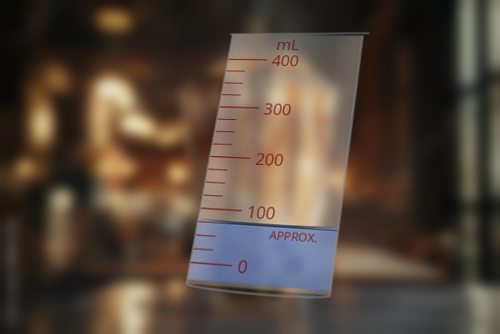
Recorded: 75 mL
